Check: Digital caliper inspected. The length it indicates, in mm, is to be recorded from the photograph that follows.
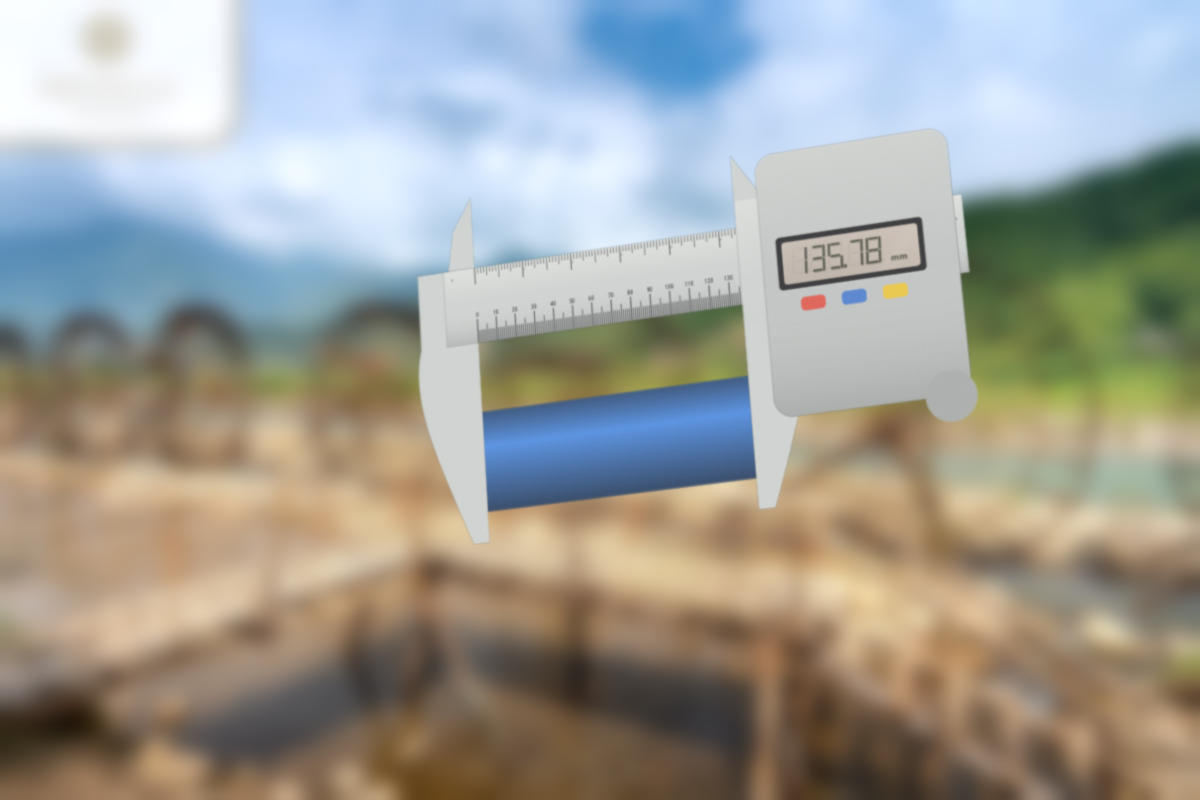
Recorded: 135.78 mm
